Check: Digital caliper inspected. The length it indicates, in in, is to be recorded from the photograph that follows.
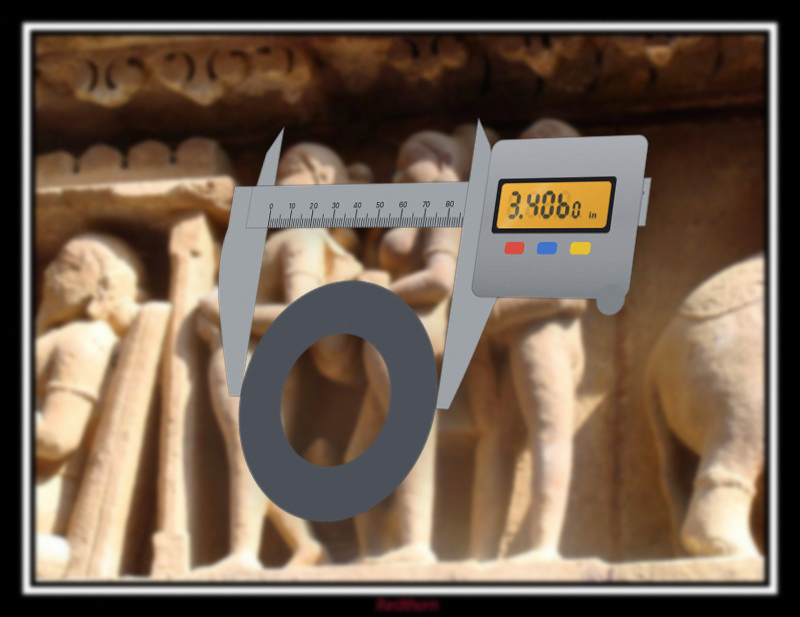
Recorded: 3.4060 in
